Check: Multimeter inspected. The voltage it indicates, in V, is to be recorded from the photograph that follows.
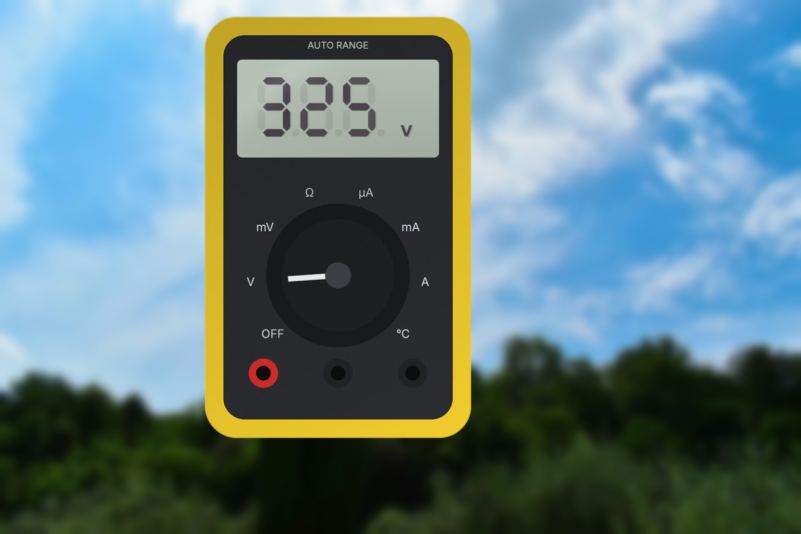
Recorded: 325 V
